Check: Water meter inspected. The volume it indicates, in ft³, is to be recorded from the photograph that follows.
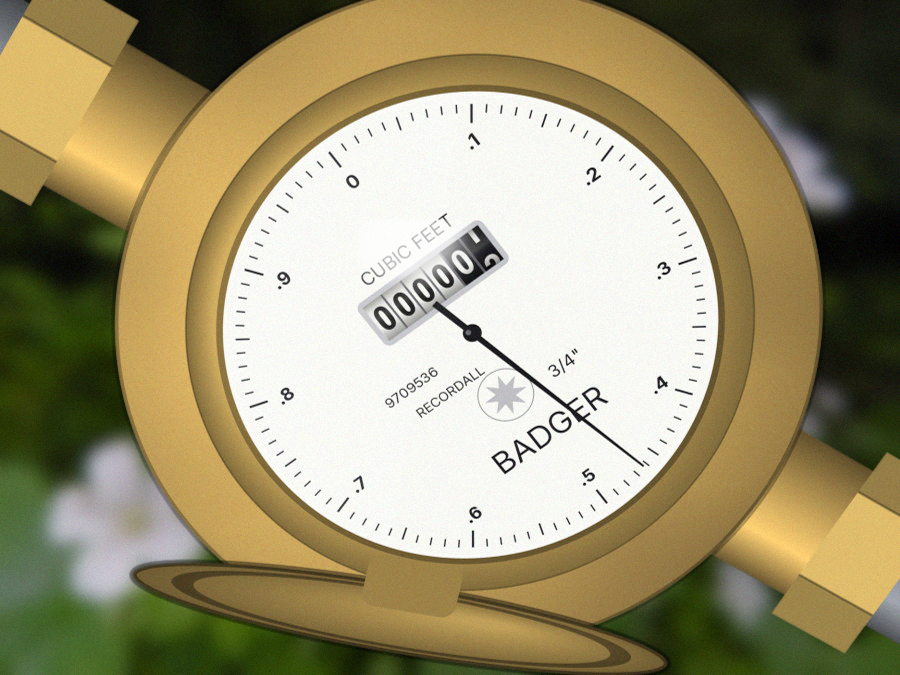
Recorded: 1.46 ft³
